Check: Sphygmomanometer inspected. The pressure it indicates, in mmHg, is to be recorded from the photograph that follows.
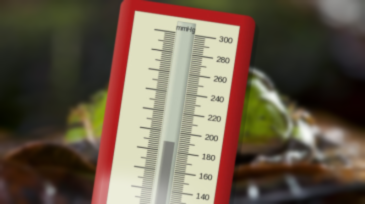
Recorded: 190 mmHg
